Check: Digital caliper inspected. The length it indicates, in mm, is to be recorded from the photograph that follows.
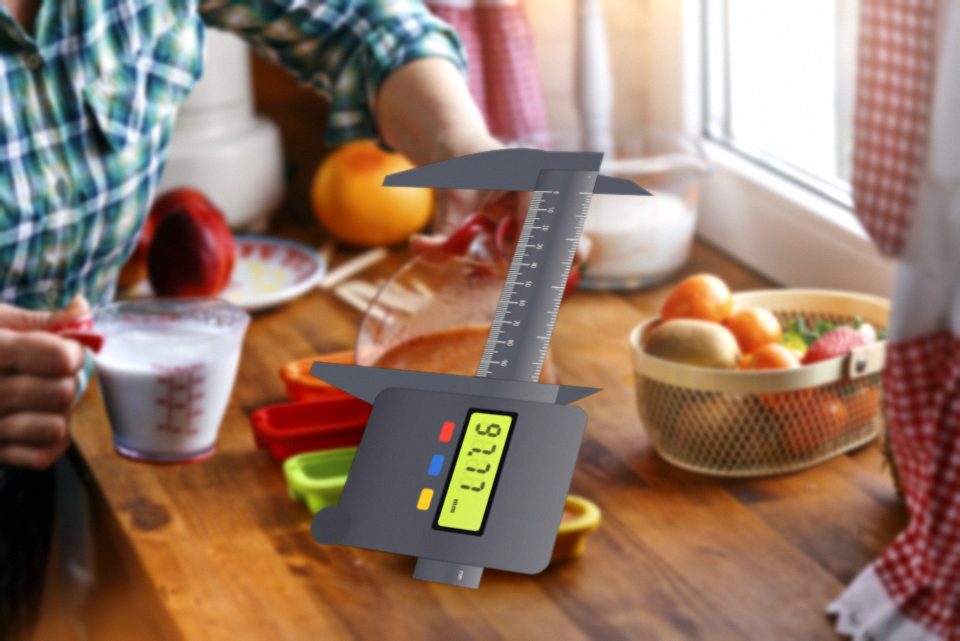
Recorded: 97.77 mm
